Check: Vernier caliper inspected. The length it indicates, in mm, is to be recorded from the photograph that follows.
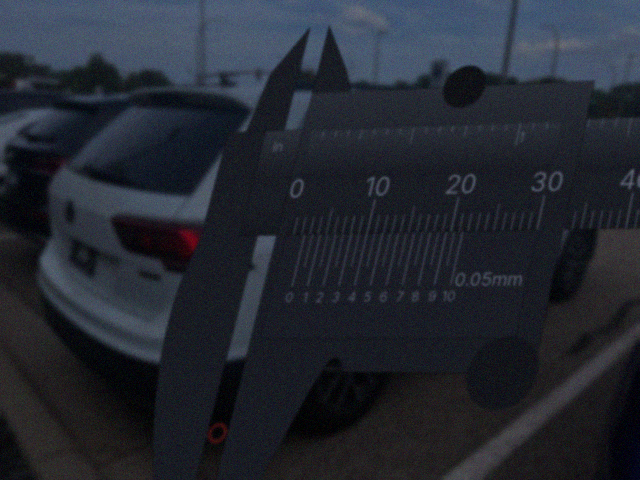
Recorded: 2.4 mm
